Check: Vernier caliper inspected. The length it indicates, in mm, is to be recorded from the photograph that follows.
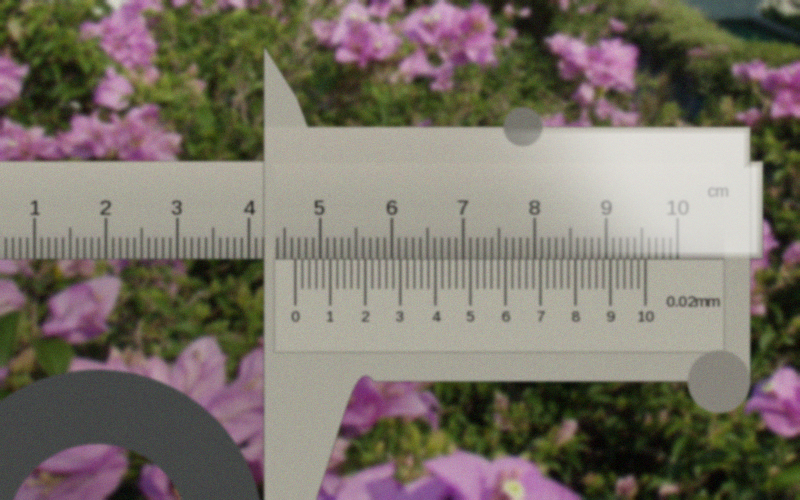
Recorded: 46.5 mm
